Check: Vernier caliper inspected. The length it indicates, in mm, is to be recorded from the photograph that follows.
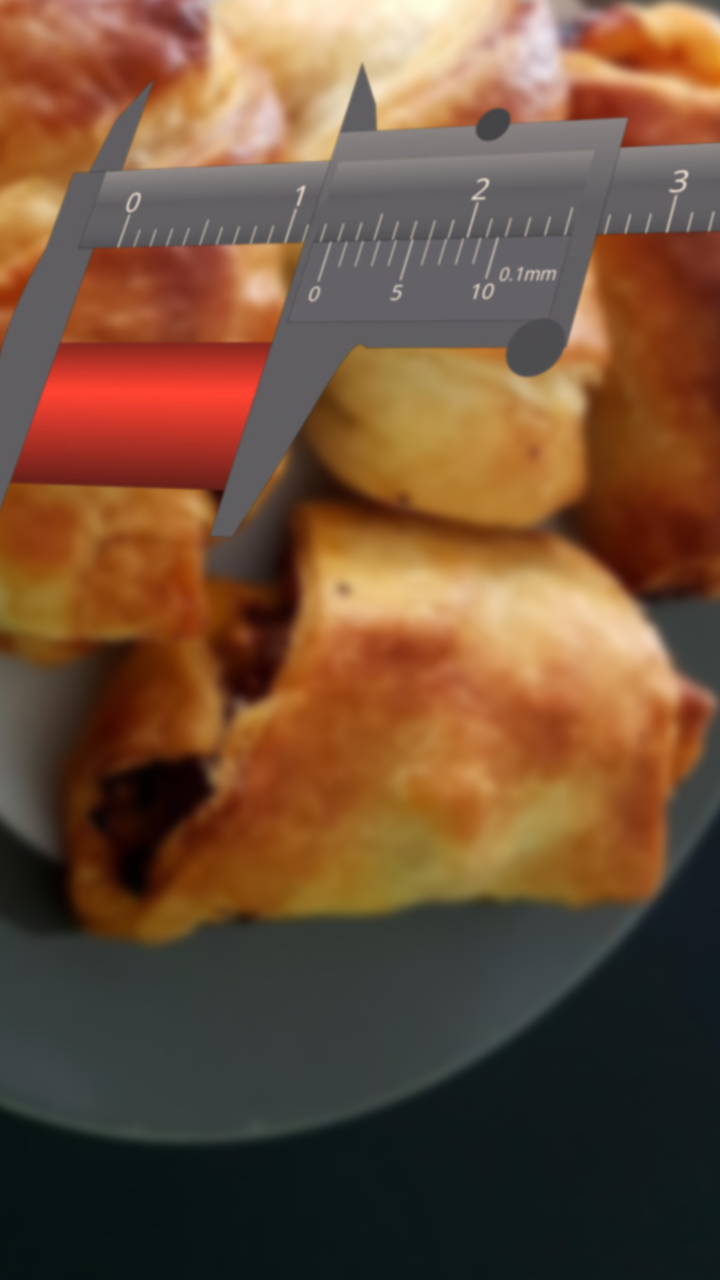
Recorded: 12.6 mm
